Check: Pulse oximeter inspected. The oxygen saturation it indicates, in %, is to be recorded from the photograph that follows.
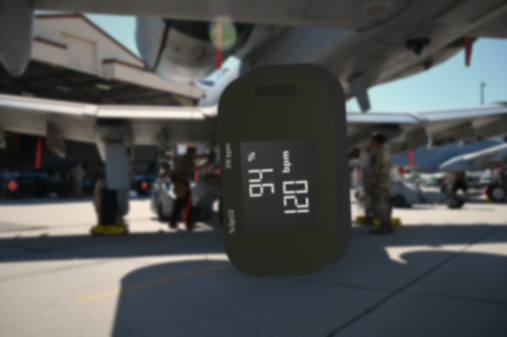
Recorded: 94 %
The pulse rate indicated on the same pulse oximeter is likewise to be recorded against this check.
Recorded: 120 bpm
